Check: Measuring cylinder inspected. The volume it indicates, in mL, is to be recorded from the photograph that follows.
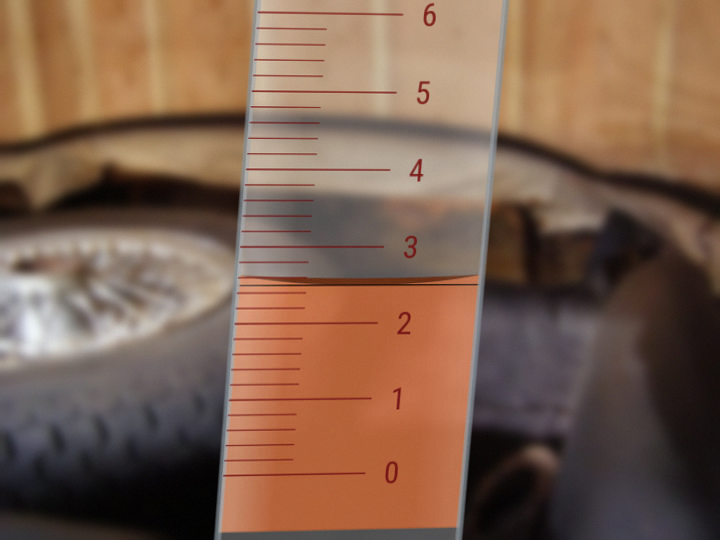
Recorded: 2.5 mL
